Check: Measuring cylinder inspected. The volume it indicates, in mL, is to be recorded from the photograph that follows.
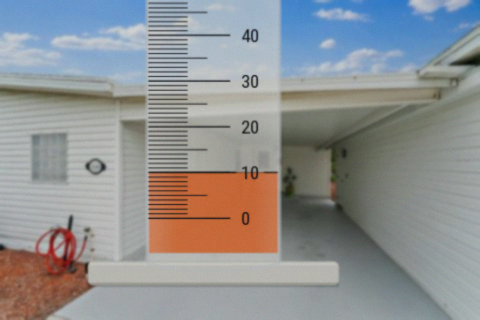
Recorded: 10 mL
